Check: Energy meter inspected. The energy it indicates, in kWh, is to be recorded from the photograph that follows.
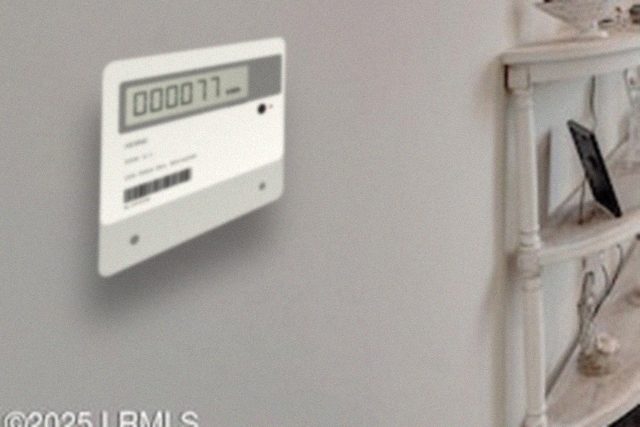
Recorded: 77 kWh
